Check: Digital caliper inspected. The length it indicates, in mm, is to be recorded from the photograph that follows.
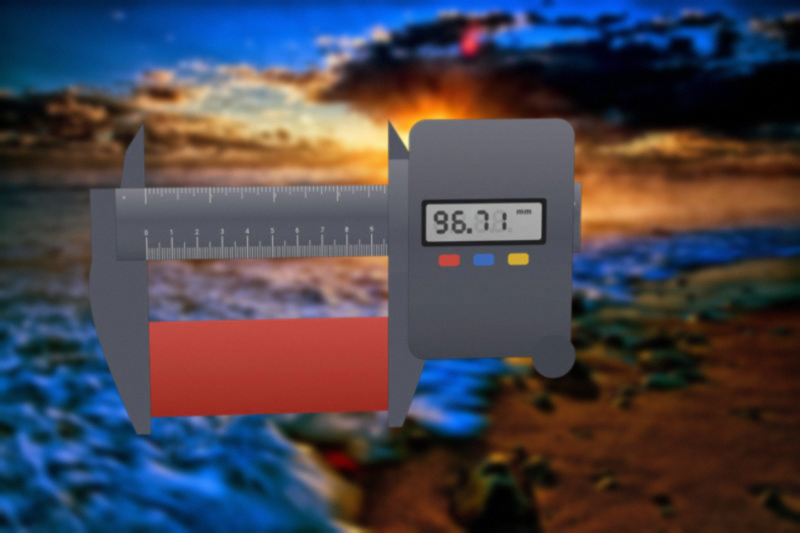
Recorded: 96.71 mm
